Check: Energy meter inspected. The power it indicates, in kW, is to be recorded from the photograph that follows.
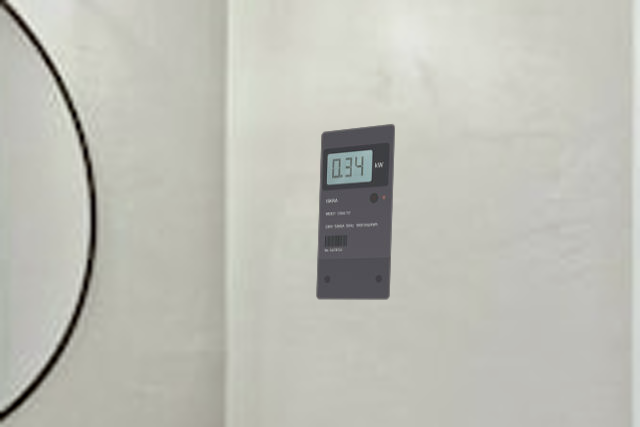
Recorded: 0.34 kW
